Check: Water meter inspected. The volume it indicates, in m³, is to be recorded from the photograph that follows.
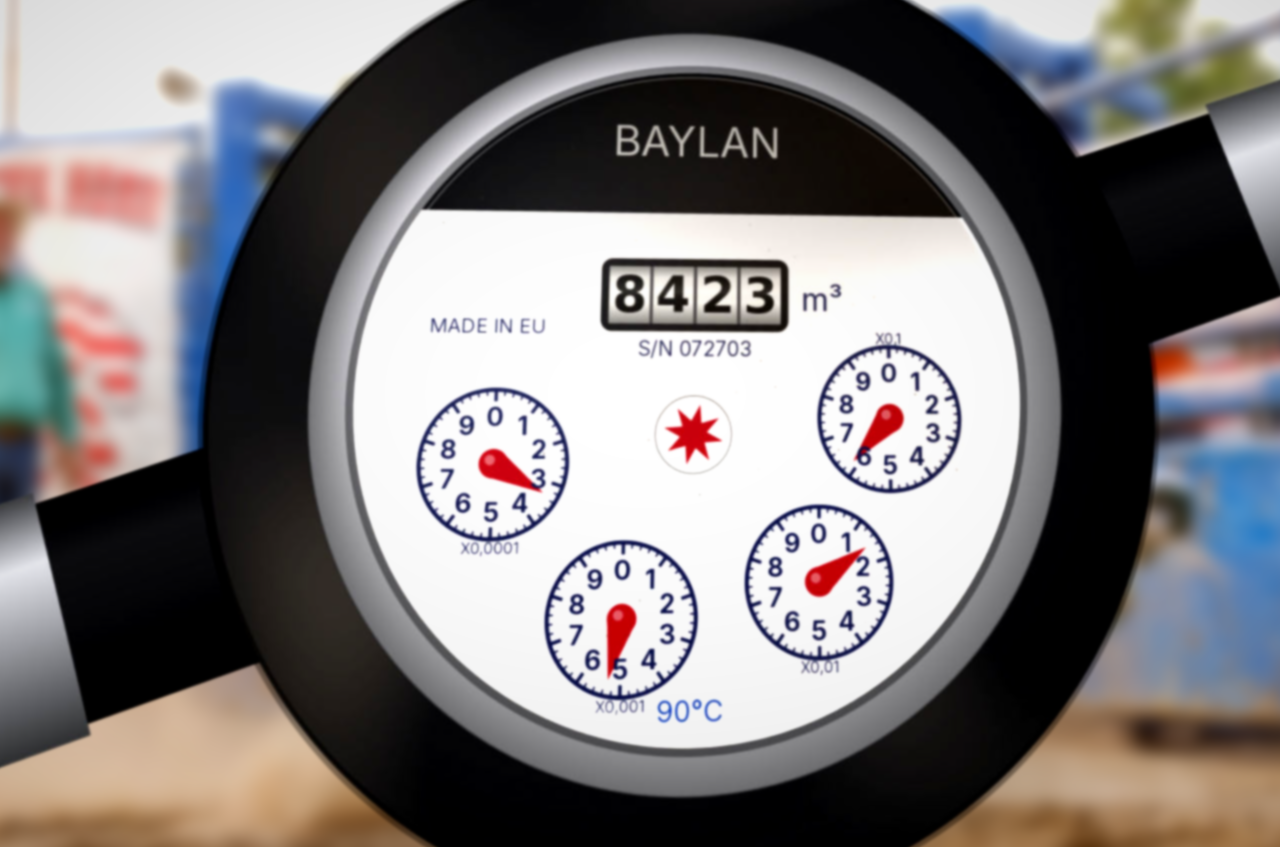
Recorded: 8423.6153 m³
